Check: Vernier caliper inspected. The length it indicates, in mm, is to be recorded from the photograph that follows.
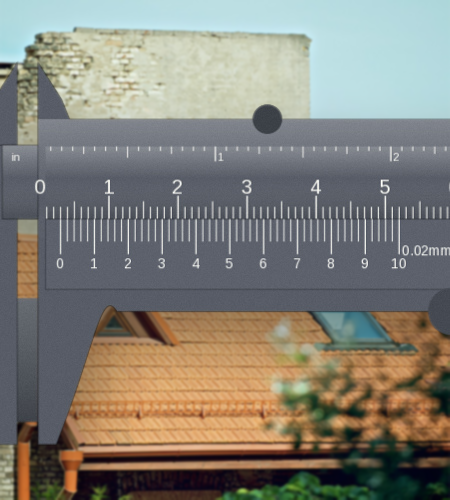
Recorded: 3.0 mm
